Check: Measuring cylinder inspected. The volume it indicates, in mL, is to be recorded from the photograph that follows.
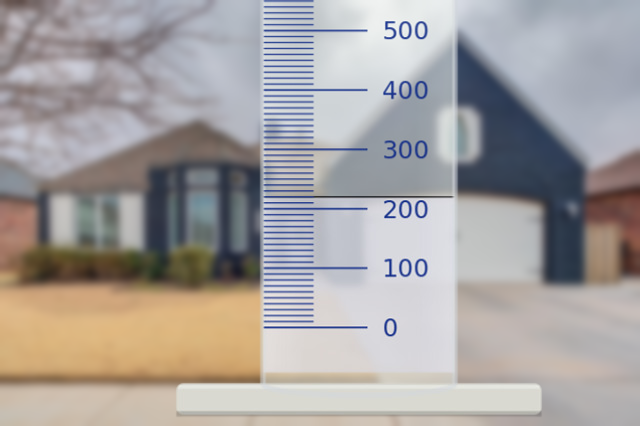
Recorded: 220 mL
